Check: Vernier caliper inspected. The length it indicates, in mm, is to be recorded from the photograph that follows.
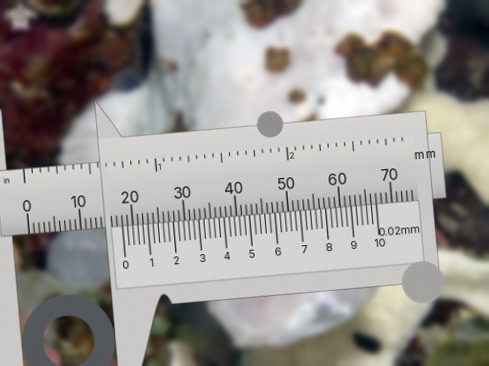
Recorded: 18.0 mm
